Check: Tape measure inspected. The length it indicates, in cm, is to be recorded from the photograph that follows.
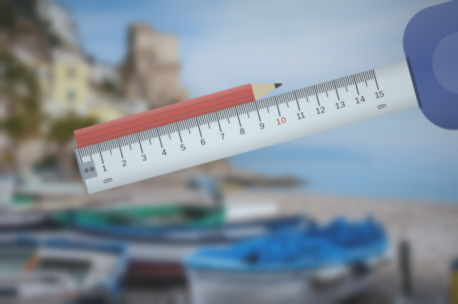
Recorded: 10.5 cm
